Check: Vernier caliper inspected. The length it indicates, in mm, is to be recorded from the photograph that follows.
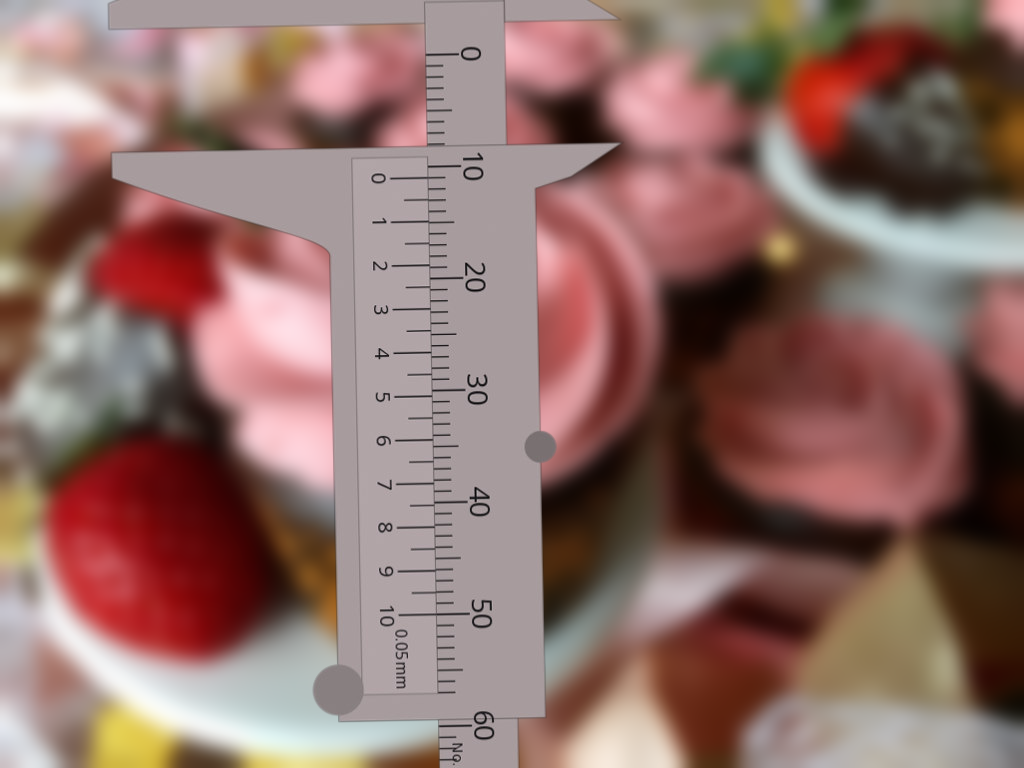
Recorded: 11.0 mm
